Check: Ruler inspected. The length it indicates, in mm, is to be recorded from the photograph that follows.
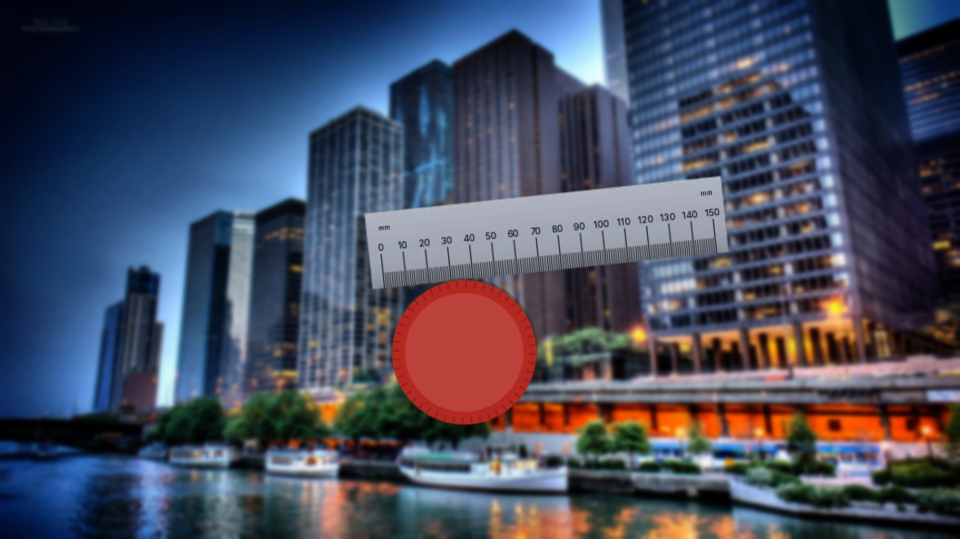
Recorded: 65 mm
